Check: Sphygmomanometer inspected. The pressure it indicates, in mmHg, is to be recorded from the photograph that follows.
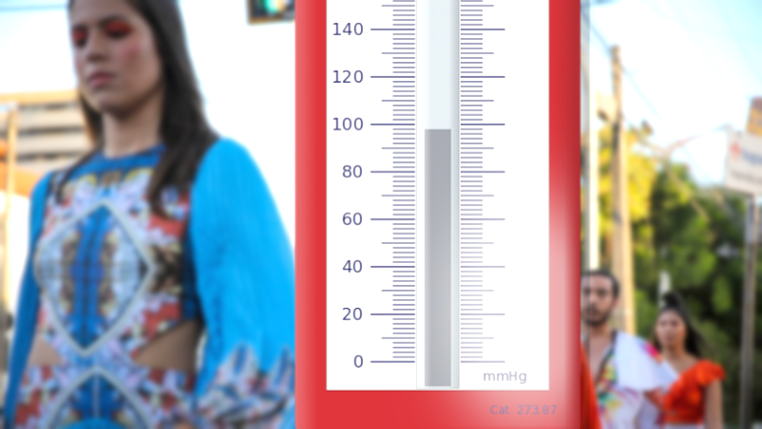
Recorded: 98 mmHg
